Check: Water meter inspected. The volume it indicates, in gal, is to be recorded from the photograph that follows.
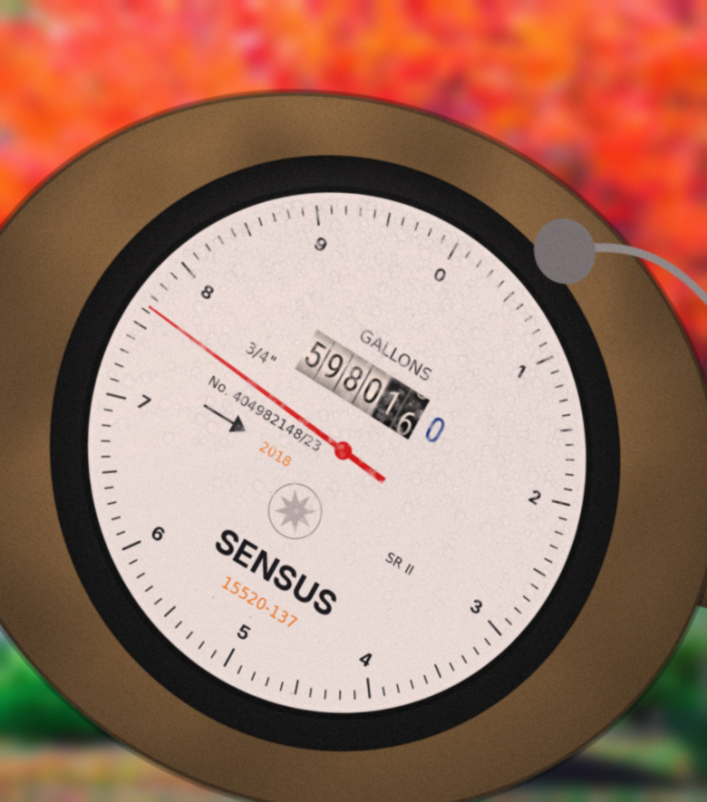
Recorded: 5980157.6 gal
